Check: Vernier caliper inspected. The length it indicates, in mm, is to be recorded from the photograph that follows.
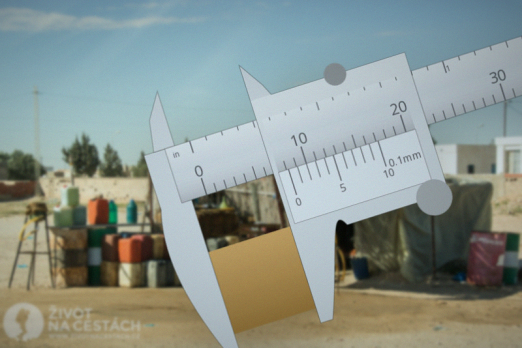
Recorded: 8.2 mm
